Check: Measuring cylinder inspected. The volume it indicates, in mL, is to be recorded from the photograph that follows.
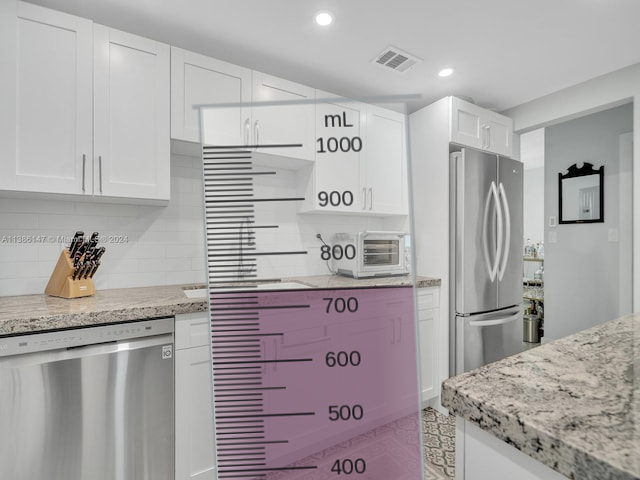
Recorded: 730 mL
